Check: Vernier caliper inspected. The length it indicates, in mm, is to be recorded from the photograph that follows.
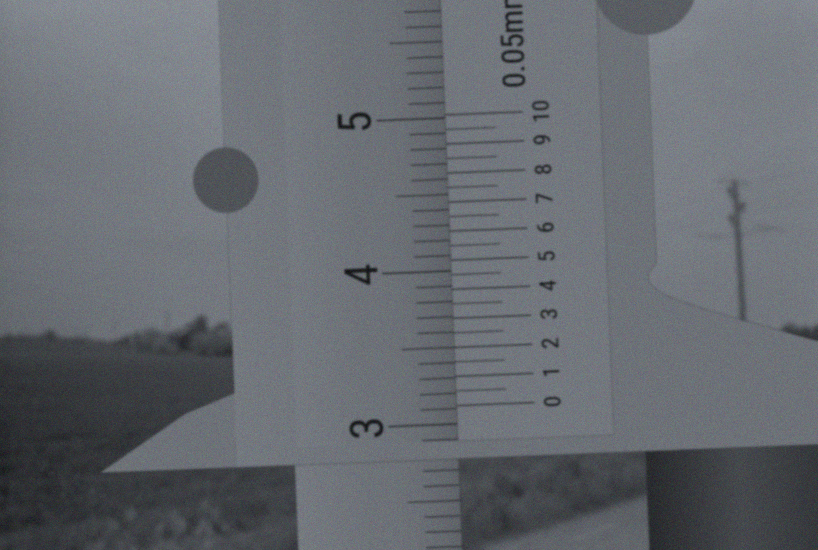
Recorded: 31.2 mm
